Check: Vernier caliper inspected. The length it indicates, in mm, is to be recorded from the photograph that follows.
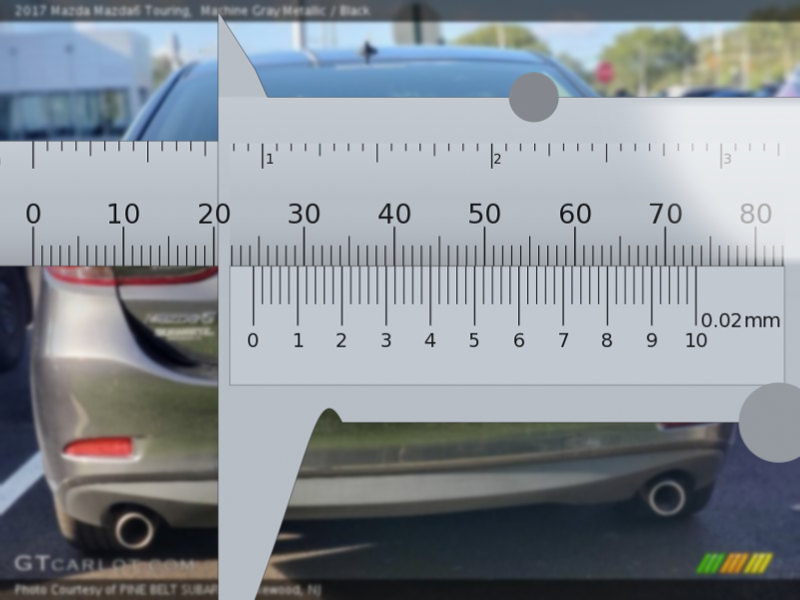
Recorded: 24.4 mm
